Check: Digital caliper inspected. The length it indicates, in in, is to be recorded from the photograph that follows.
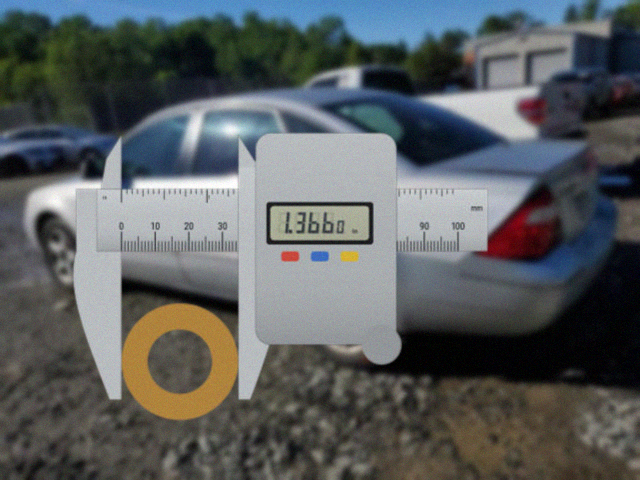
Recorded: 1.3660 in
